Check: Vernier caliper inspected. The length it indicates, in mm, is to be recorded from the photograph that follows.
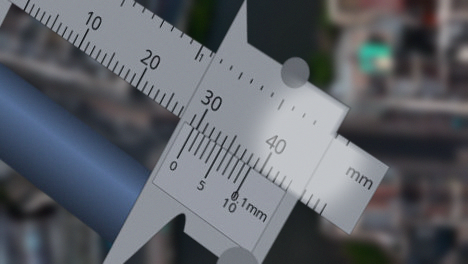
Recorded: 29.6 mm
